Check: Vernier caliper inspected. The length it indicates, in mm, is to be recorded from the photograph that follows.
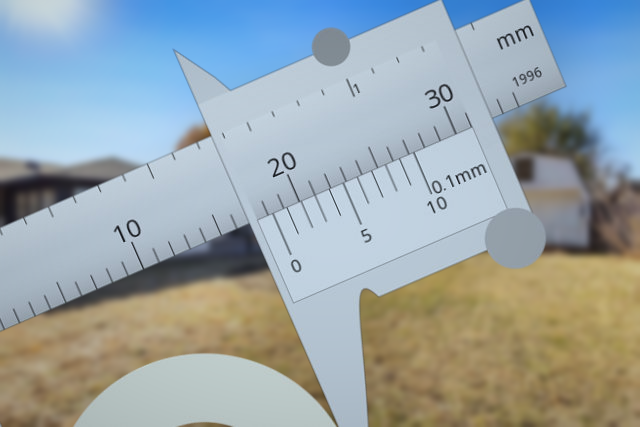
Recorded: 18.3 mm
